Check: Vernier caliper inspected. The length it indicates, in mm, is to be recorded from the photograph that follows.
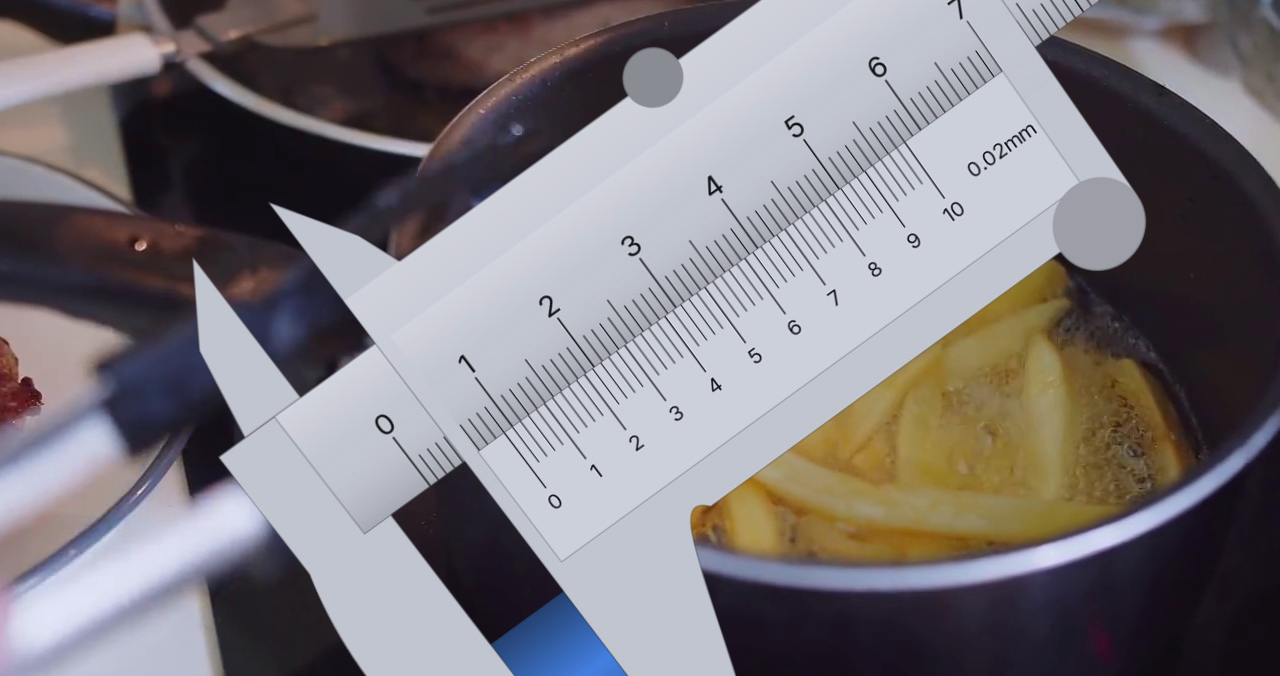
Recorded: 9.0 mm
